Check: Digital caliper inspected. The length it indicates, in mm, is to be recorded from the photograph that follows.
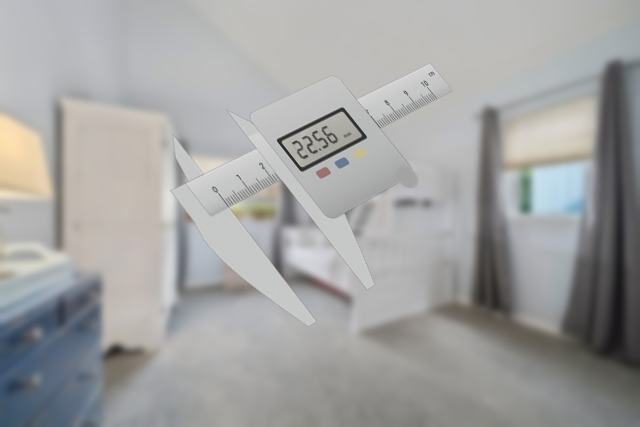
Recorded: 22.56 mm
